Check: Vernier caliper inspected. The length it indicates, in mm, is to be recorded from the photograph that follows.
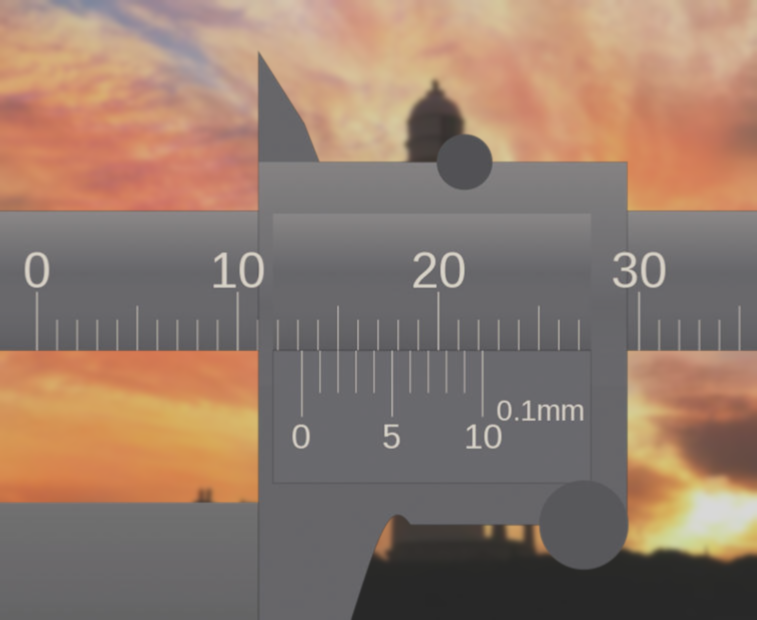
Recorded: 13.2 mm
